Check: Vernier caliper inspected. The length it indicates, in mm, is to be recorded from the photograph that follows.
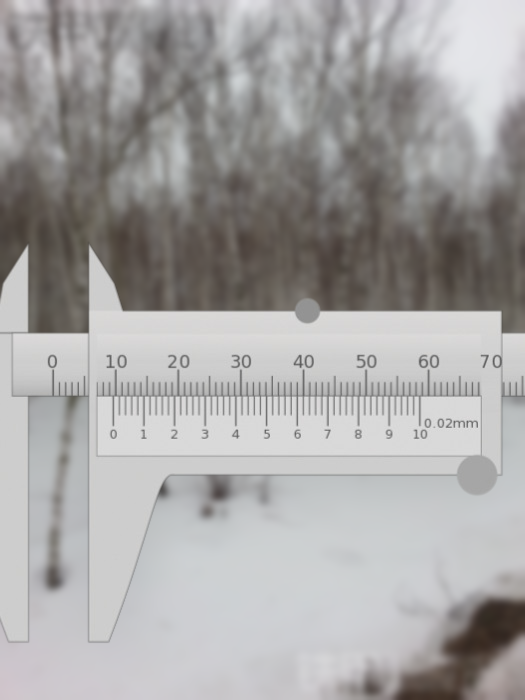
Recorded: 9.6 mm
